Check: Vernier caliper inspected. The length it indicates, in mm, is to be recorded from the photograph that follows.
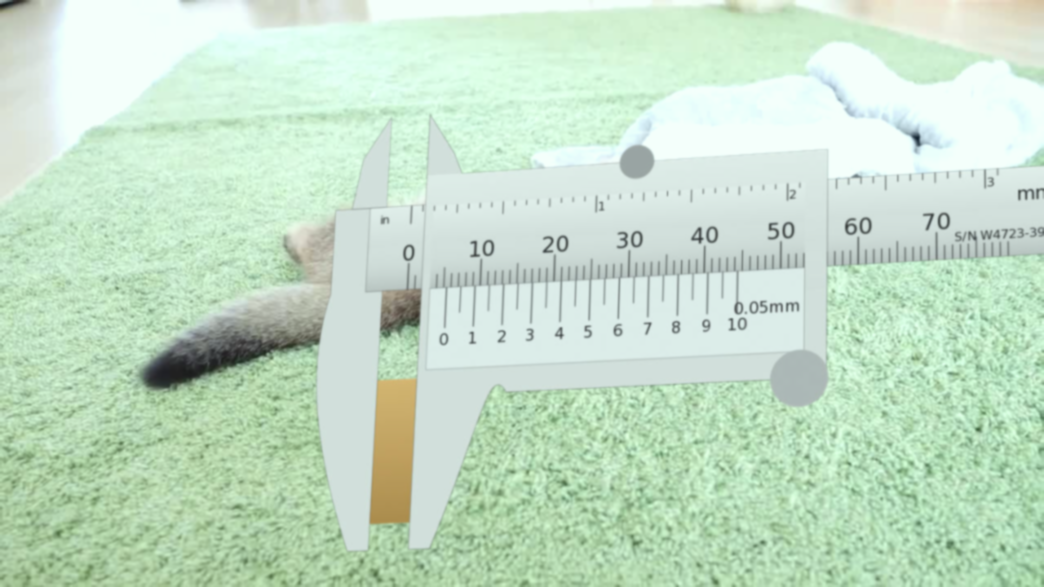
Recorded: 5.4 mm
